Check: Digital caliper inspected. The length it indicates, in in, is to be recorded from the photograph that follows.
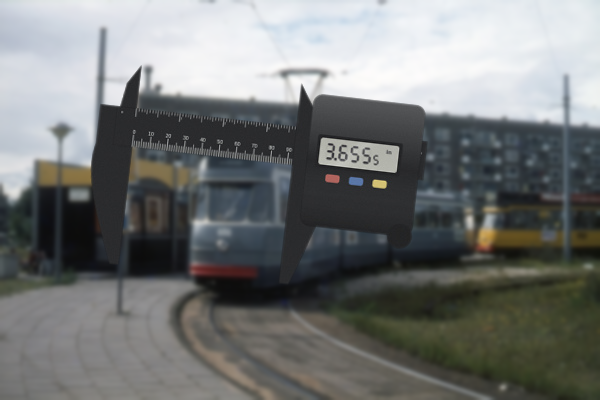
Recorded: 3.6555 in
